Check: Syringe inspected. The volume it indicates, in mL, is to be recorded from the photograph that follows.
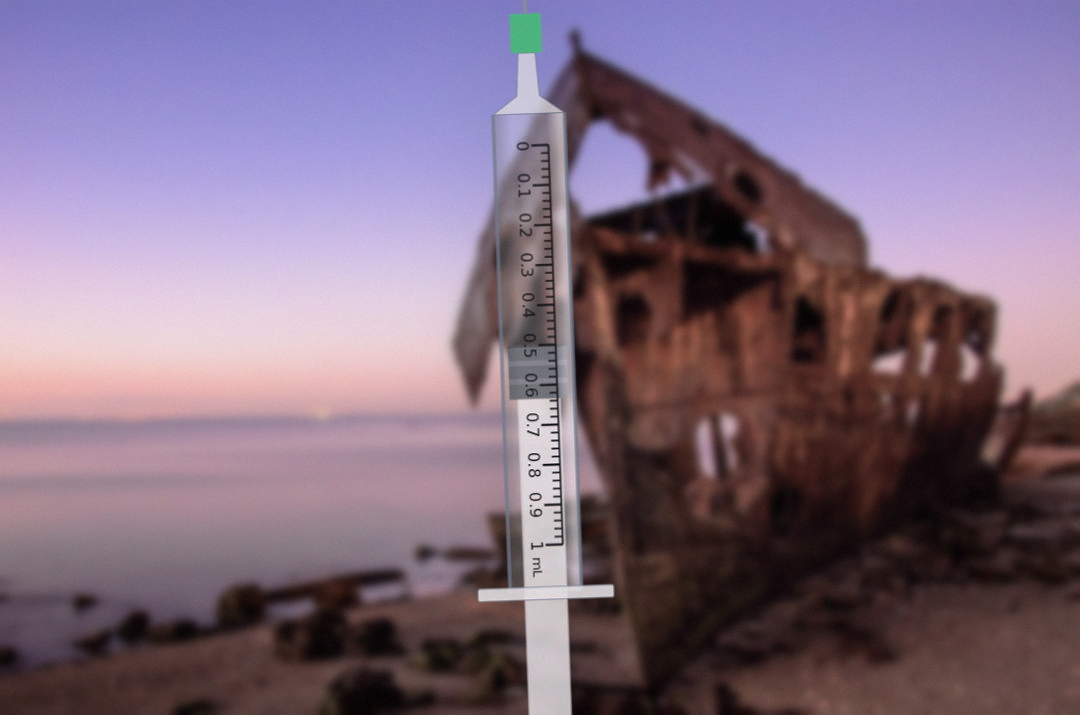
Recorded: 0.5 mL
